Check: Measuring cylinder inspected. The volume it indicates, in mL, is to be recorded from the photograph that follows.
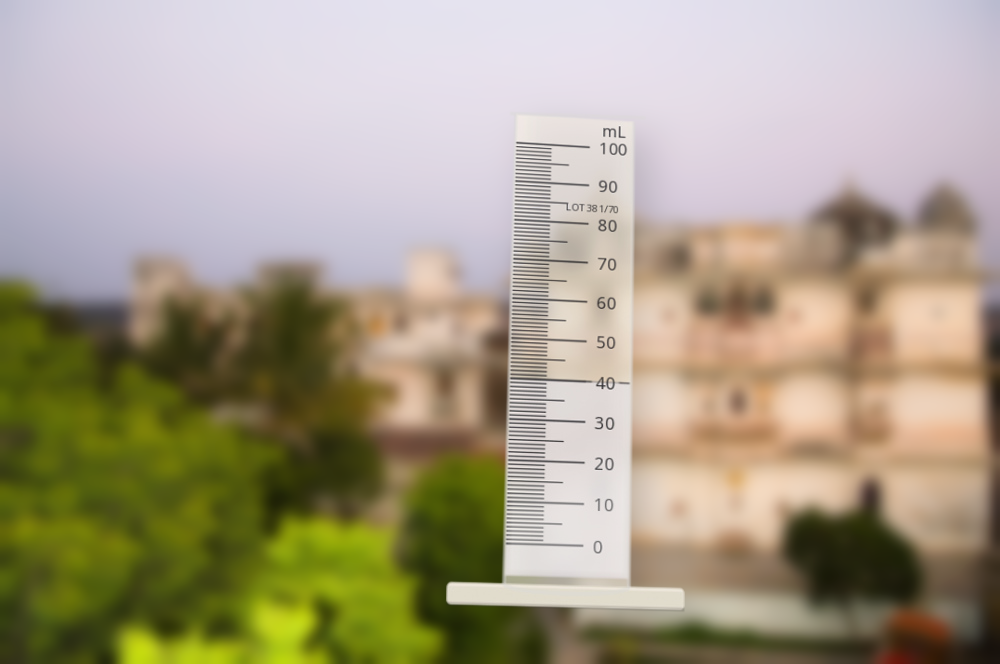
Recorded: 40 mL
